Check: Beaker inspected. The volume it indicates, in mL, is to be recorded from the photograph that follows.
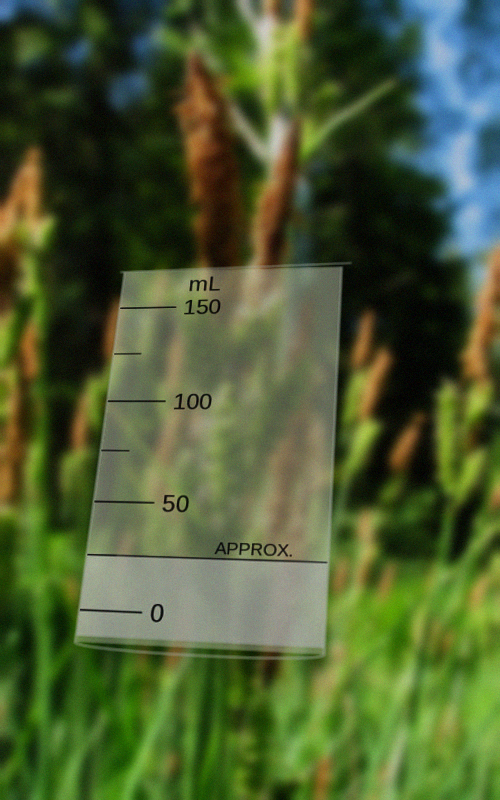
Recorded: 25 mL
